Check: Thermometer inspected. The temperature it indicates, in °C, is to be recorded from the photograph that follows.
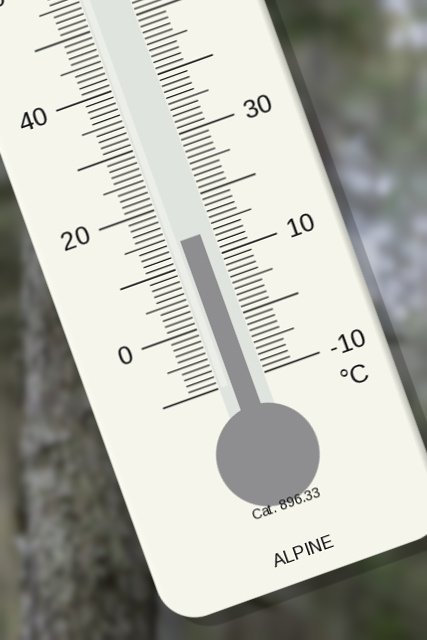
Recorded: 14 °C
